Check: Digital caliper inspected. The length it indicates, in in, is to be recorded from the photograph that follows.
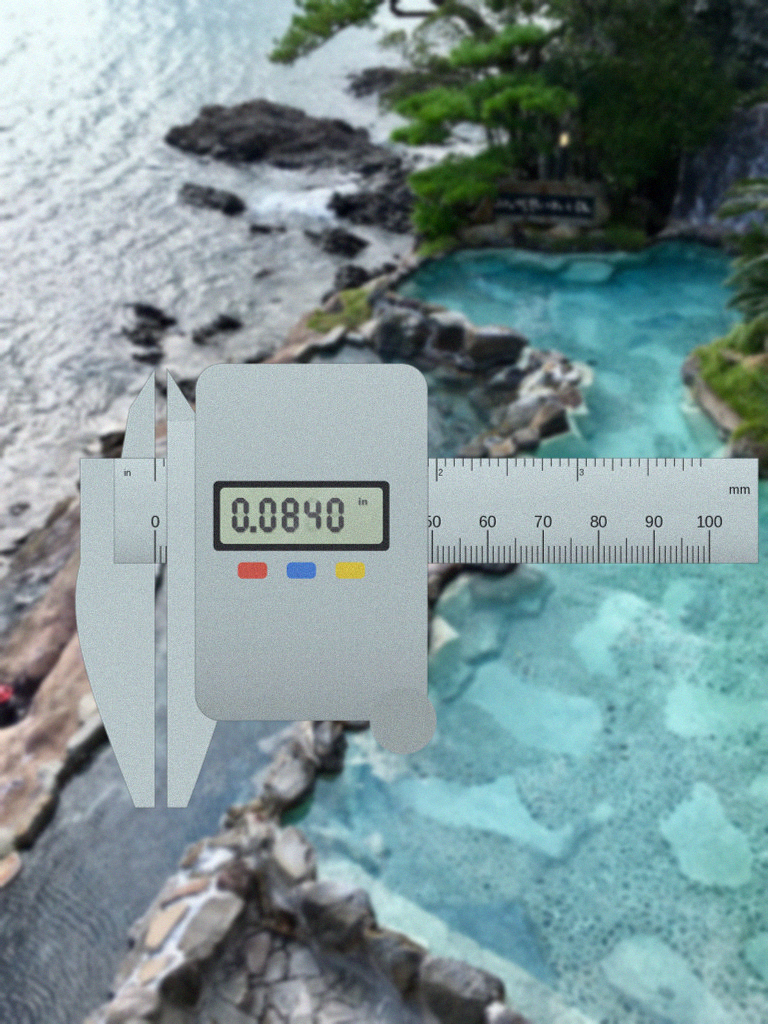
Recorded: 0.0840 in
